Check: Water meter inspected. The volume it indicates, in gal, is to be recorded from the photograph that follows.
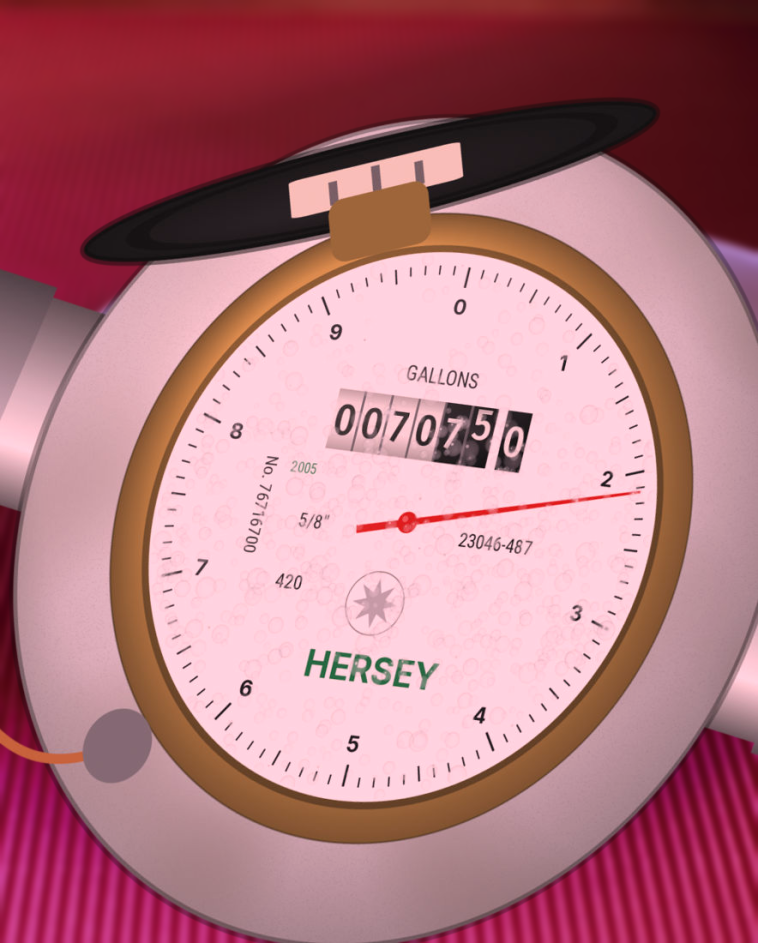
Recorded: 70752.1 gal
